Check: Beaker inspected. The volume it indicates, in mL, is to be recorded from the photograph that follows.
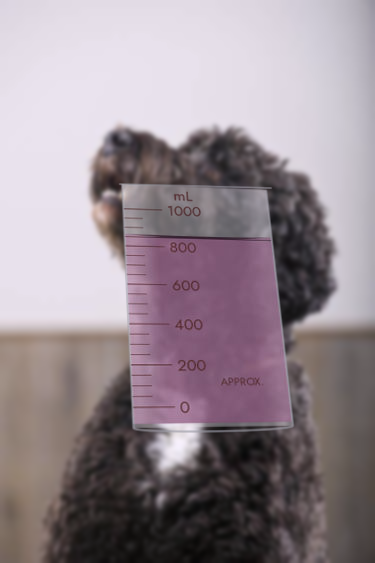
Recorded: 850 mL
